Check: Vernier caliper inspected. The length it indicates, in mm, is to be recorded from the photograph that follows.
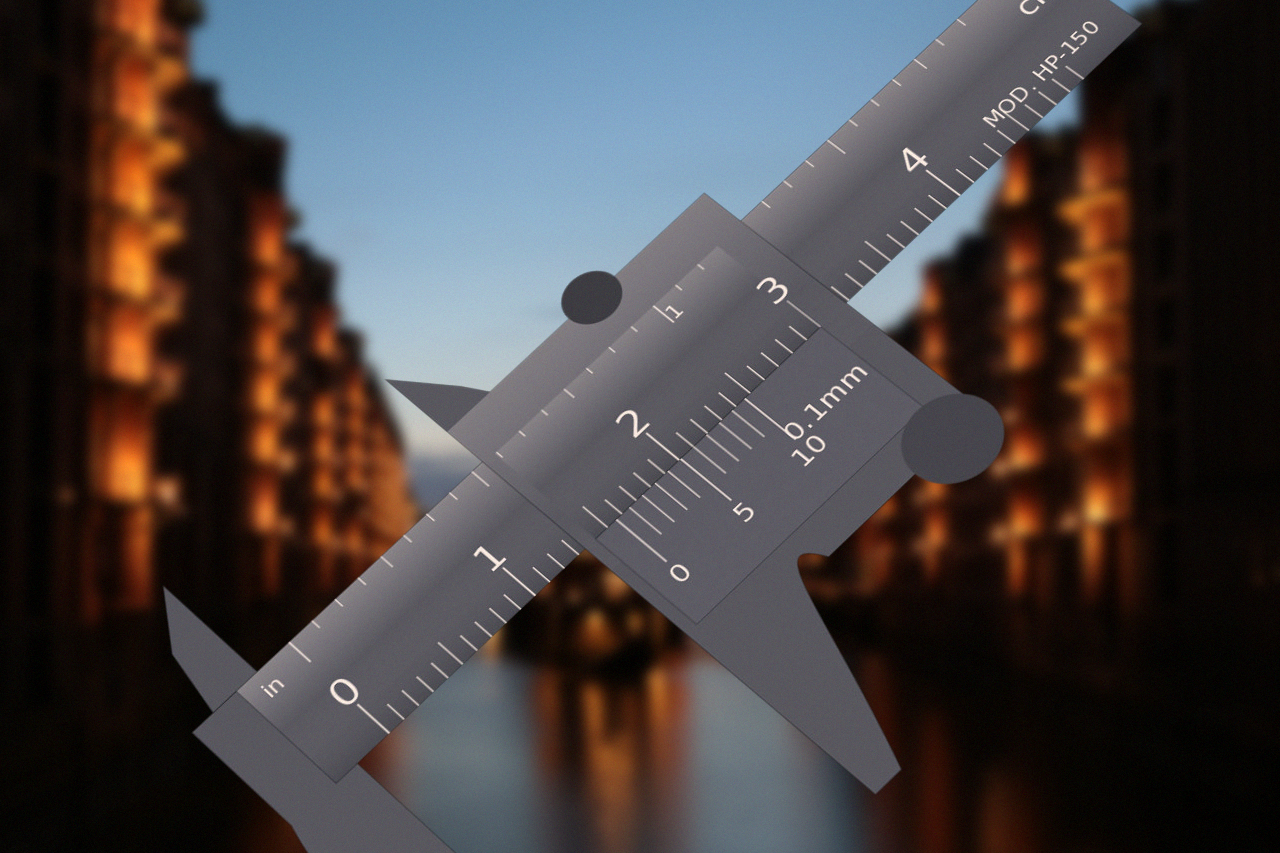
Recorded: 15.6 mm
